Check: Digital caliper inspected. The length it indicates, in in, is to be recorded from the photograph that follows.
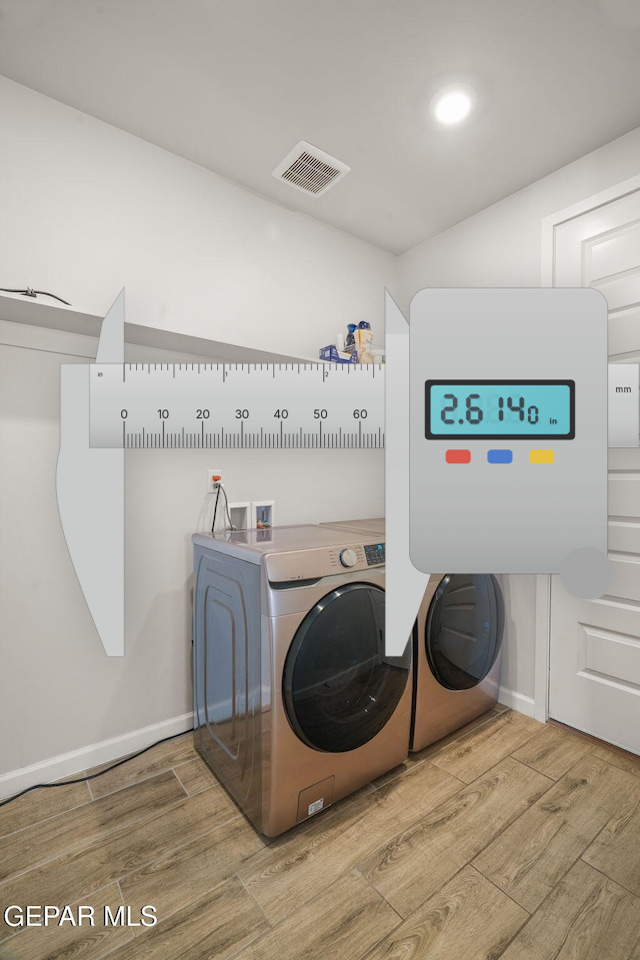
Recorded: 2.6140 in
